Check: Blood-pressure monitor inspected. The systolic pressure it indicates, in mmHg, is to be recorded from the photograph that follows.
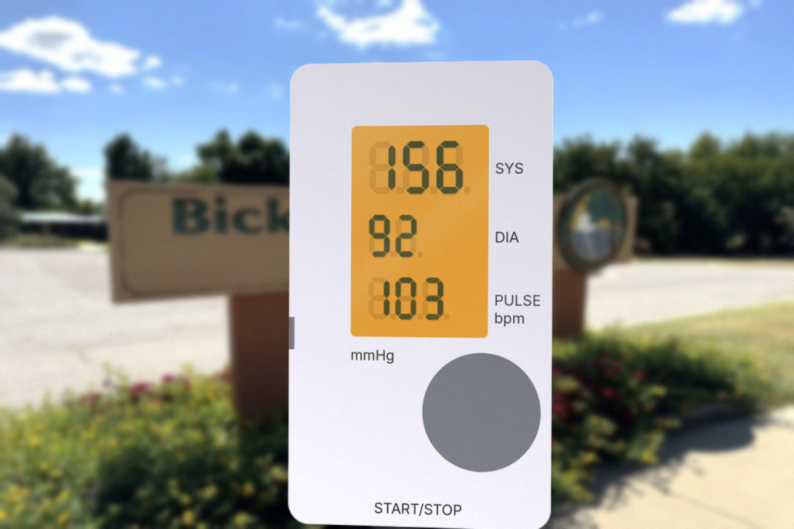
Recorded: 156 mmHg
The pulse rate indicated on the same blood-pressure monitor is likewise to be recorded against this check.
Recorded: 103 bpm
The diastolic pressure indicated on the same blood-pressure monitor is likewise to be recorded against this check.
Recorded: 92 mmHg
